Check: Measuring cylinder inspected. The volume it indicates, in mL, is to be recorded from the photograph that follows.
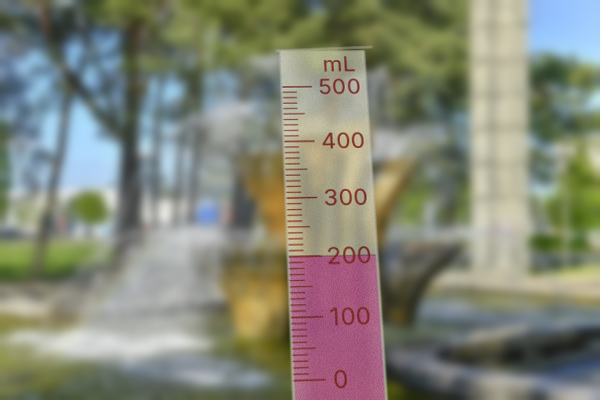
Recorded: 200 mL
